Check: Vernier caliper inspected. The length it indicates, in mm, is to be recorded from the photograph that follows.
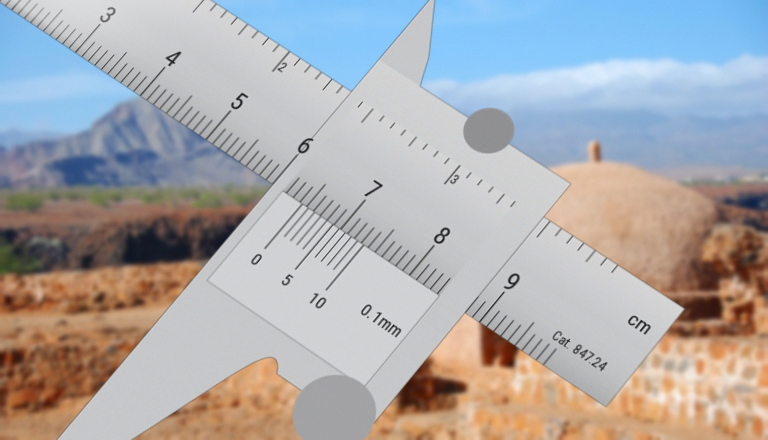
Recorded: 64.4 mm
